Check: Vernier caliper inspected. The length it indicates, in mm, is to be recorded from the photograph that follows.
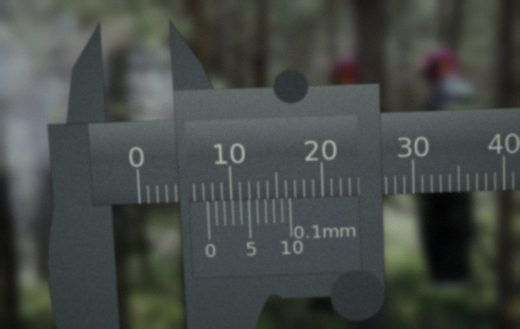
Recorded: 7.4 mm
